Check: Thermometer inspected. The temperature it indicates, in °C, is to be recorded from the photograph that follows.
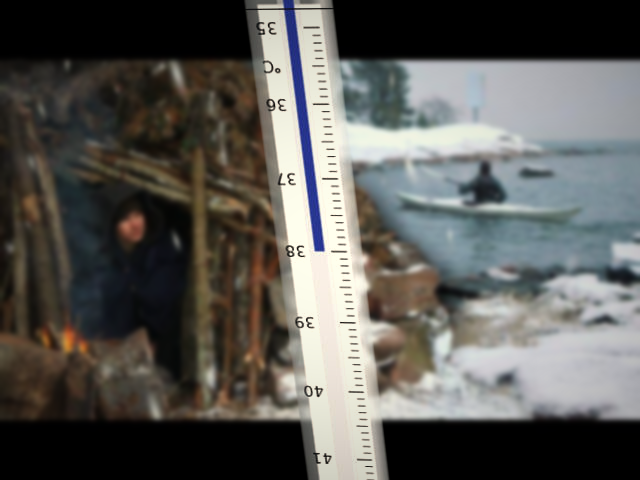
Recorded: 38 °C
